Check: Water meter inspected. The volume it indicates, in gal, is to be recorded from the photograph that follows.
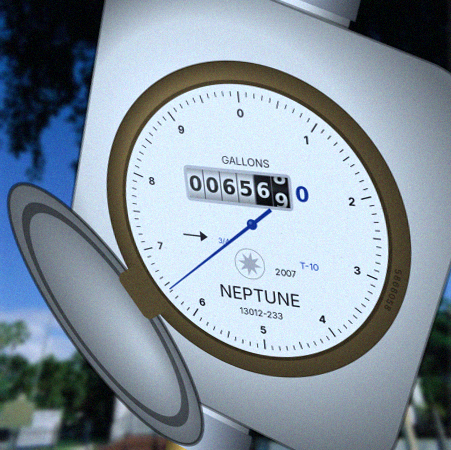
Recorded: 65686.4 gal
